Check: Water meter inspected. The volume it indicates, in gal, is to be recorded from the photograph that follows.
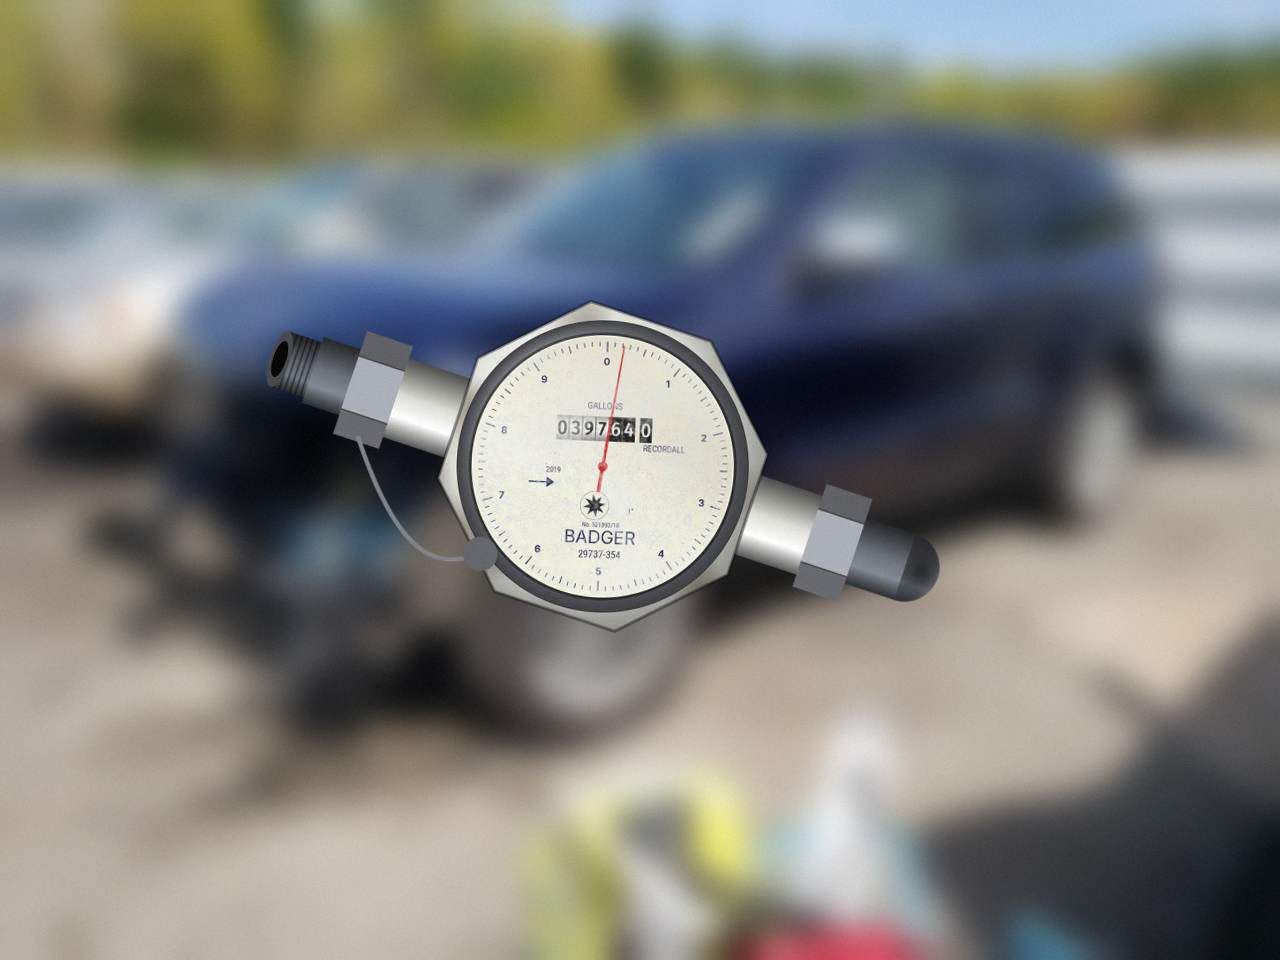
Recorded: 397640.2 gal
